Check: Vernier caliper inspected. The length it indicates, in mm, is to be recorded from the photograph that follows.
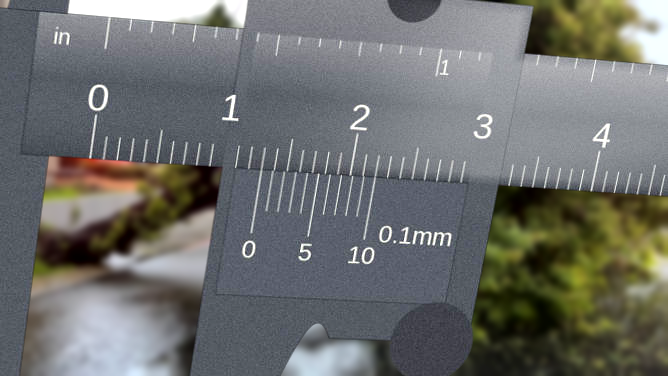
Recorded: 13.0 mm
